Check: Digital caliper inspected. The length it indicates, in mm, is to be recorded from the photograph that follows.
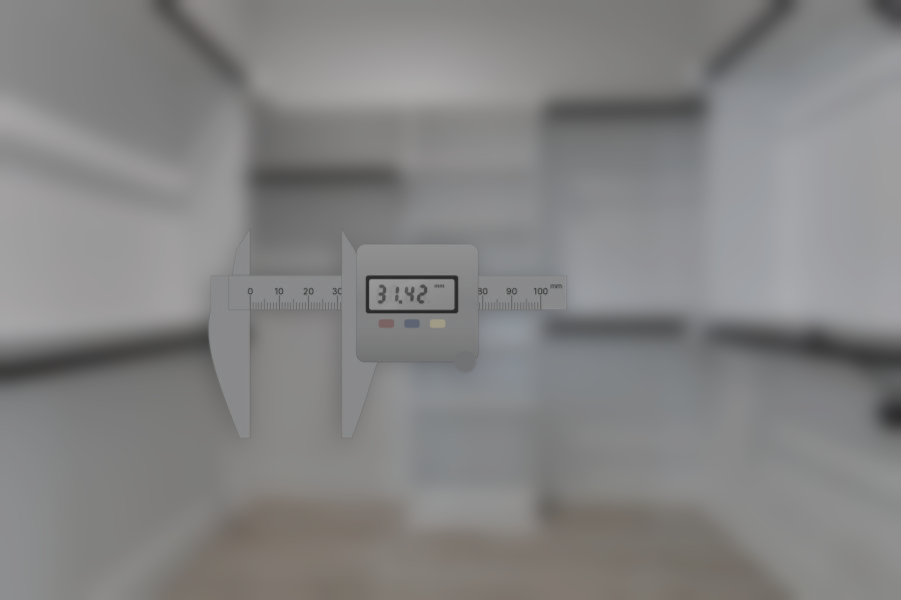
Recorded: 31.42 mm
